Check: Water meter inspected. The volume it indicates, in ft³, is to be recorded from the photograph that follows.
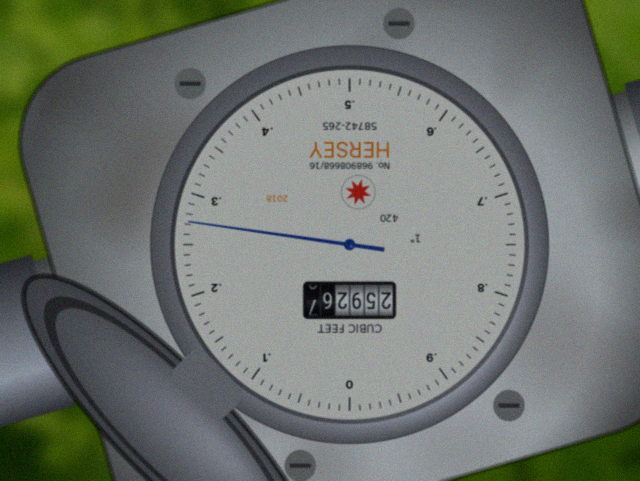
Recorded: 259267.27 ft³
